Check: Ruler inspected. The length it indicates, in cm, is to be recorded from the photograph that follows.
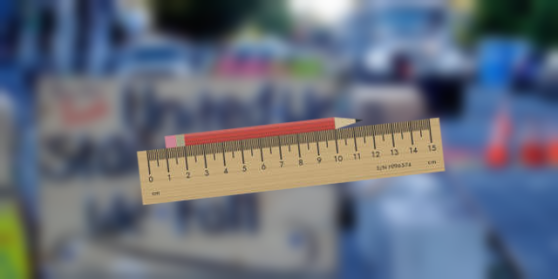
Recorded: 10.5 cm
